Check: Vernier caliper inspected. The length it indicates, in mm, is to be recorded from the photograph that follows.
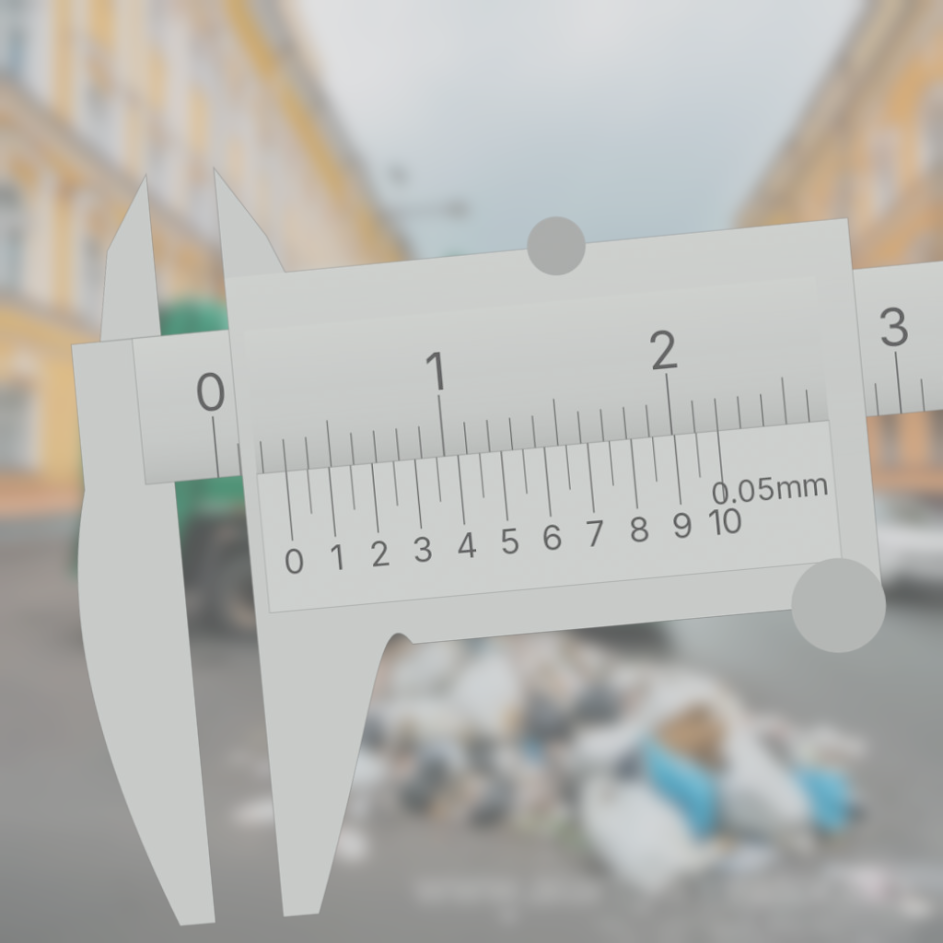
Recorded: 3.00 mm
